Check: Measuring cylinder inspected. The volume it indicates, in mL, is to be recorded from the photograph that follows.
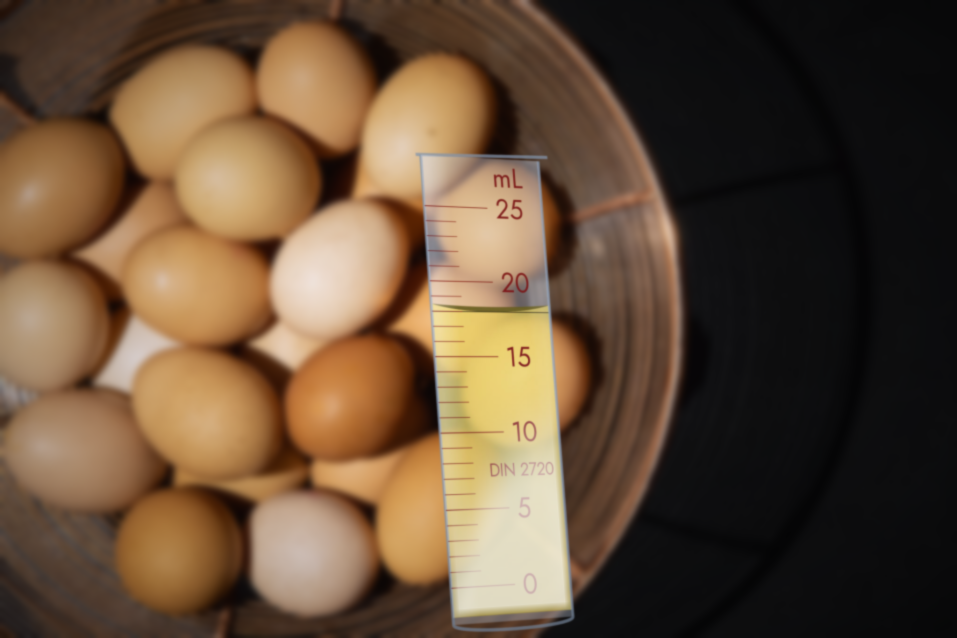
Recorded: 18 mL
